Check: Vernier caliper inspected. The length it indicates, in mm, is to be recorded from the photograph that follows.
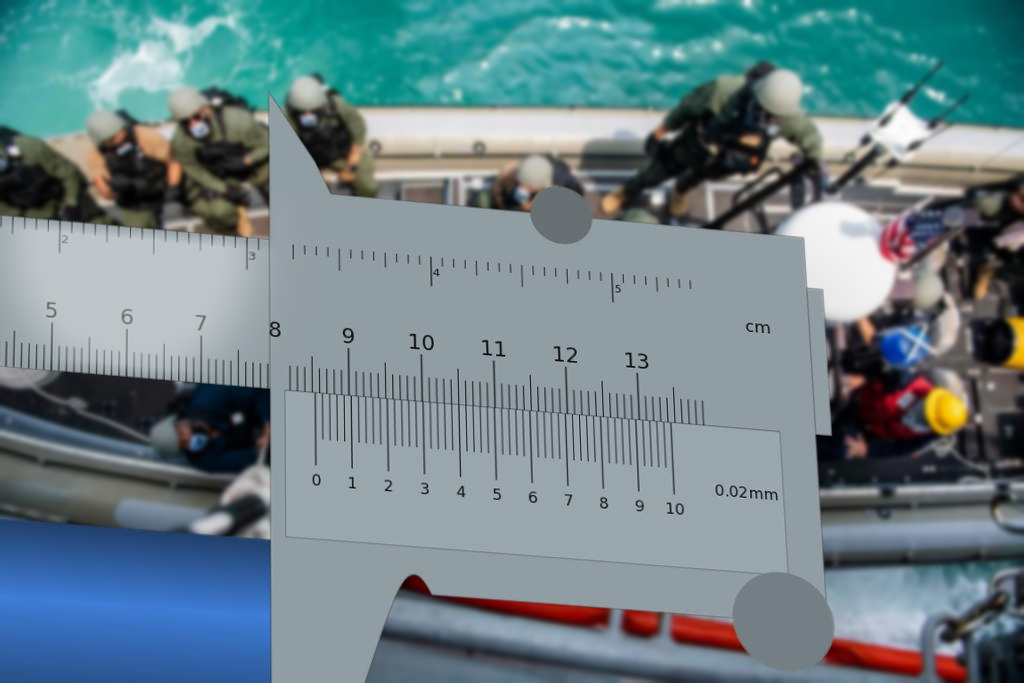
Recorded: 85.4 mm
